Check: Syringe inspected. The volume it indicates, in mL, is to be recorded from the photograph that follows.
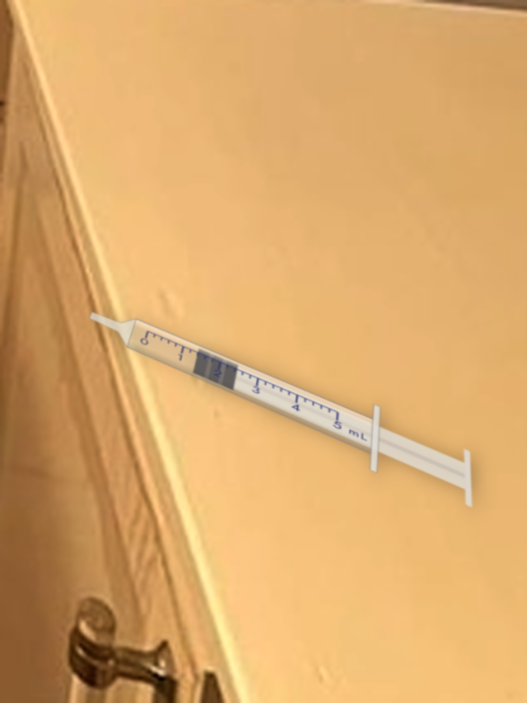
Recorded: 1.4 mL
